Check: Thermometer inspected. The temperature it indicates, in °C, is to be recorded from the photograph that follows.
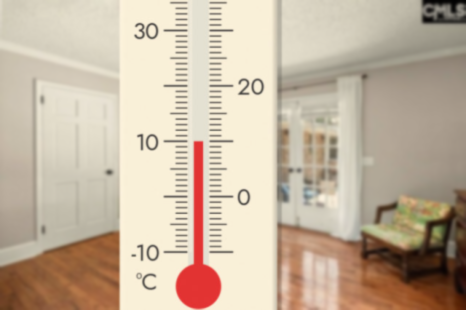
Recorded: 10 °C
